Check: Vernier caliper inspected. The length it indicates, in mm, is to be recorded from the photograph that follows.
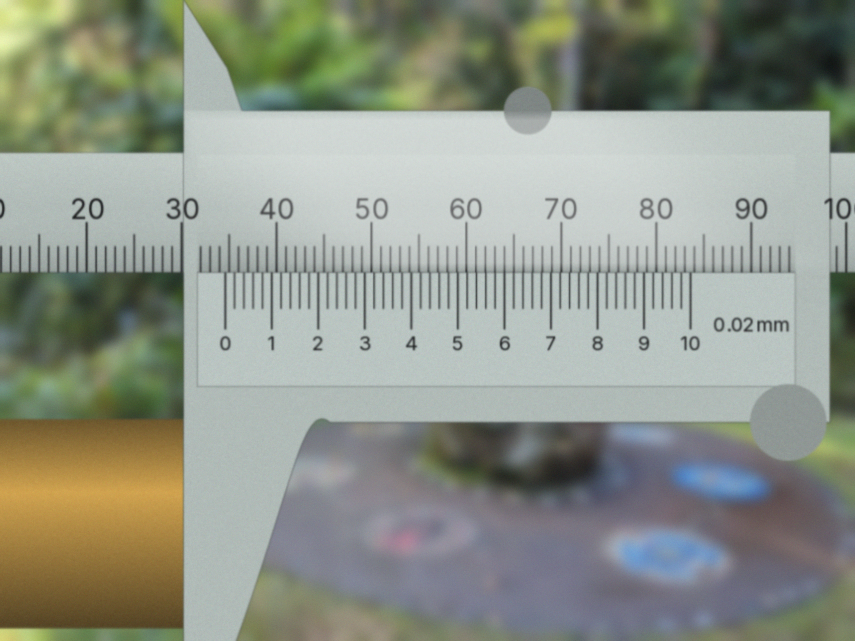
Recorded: 34.6 mm
